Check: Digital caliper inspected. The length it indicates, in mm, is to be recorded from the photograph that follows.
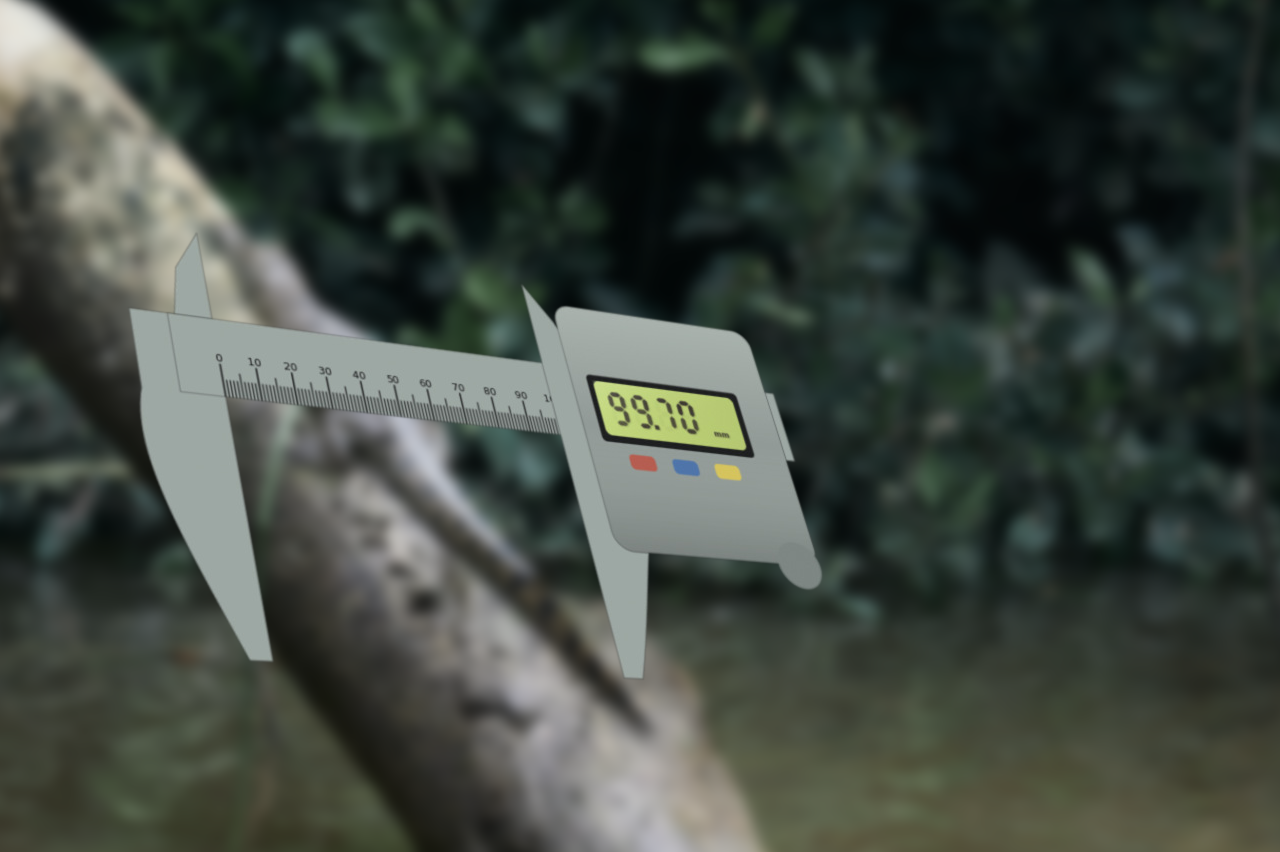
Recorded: 99.70 mm
